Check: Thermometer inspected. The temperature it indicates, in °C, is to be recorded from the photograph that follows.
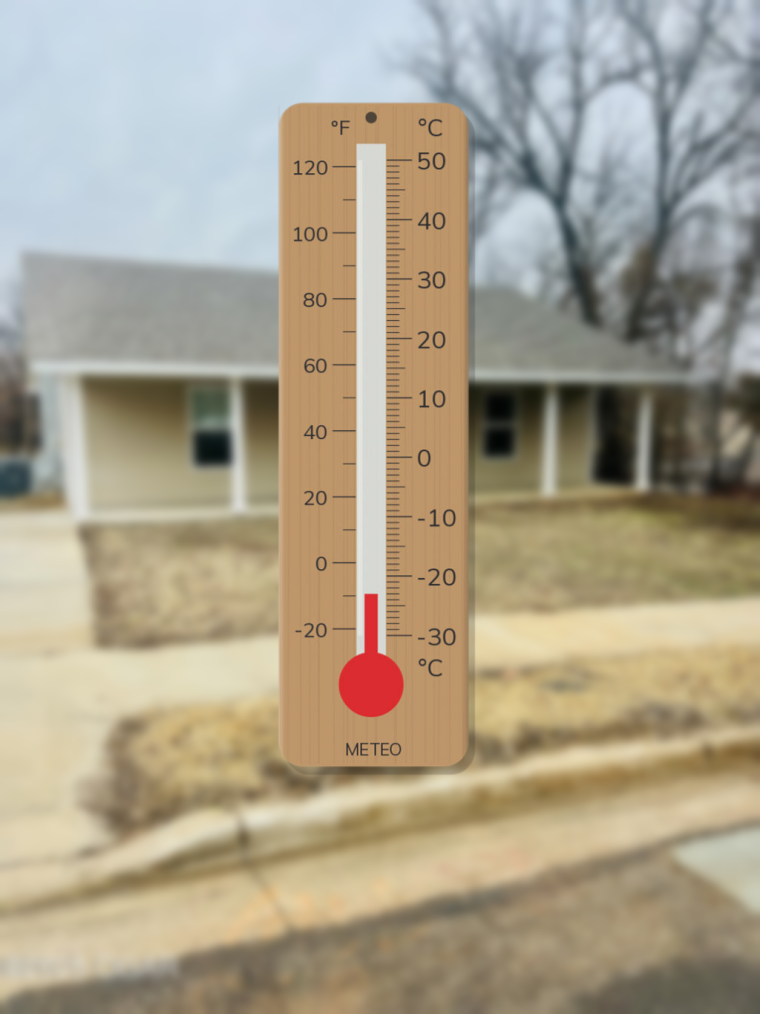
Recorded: -23 °C
